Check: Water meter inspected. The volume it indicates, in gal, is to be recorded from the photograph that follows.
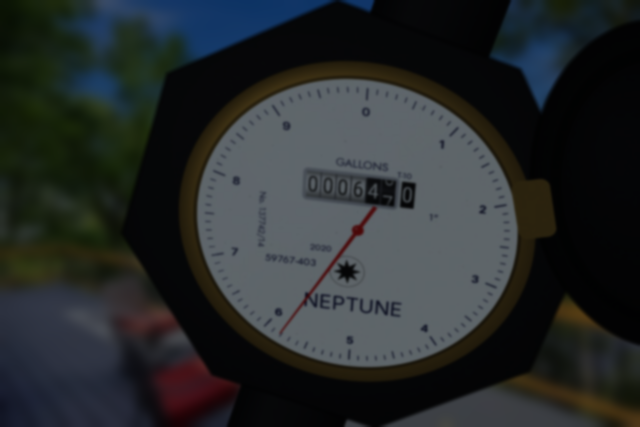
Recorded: 6465.8 gal
